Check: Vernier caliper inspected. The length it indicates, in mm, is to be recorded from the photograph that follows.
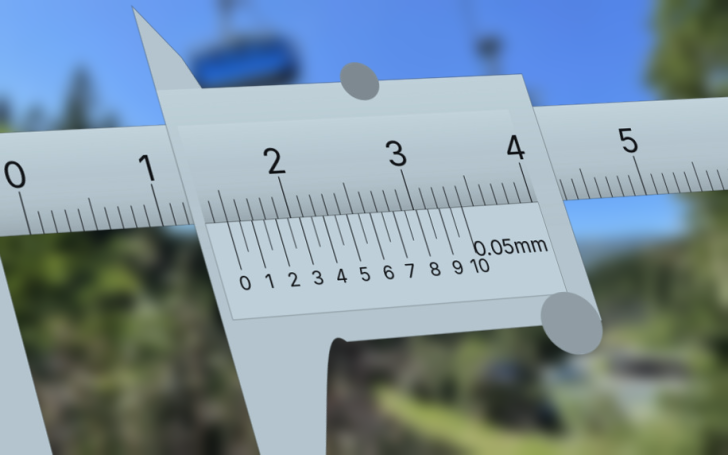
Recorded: 15.0 mm
